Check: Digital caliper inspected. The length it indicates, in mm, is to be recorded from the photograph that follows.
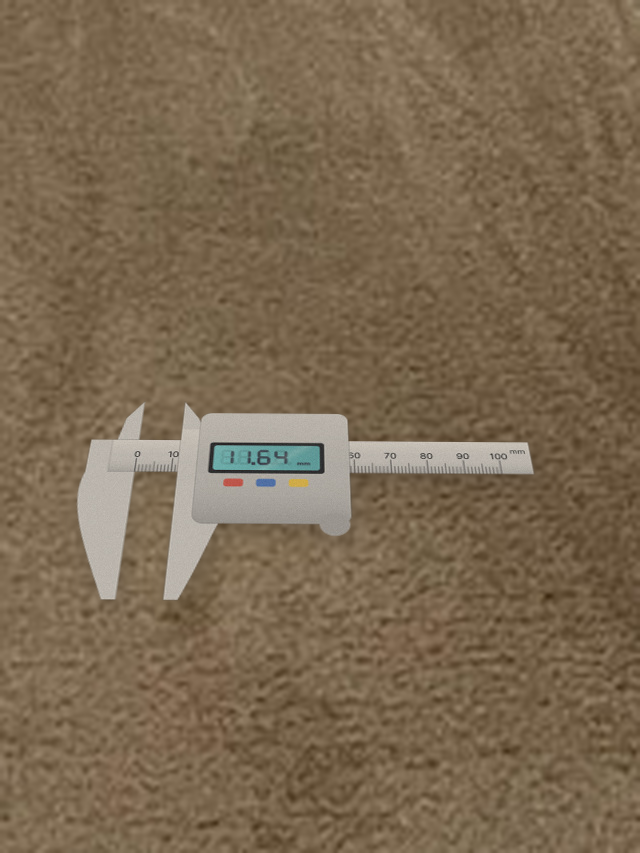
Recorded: 11.64 mm
